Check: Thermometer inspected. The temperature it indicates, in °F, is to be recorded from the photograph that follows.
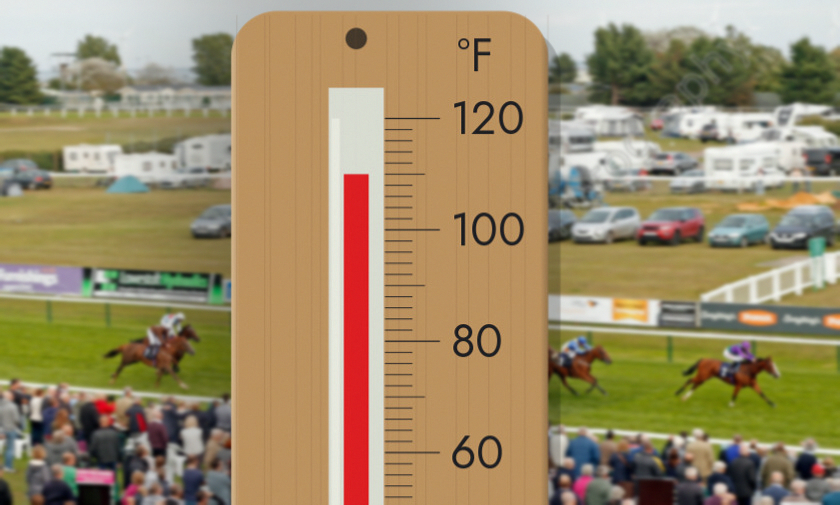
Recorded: 110 °F
